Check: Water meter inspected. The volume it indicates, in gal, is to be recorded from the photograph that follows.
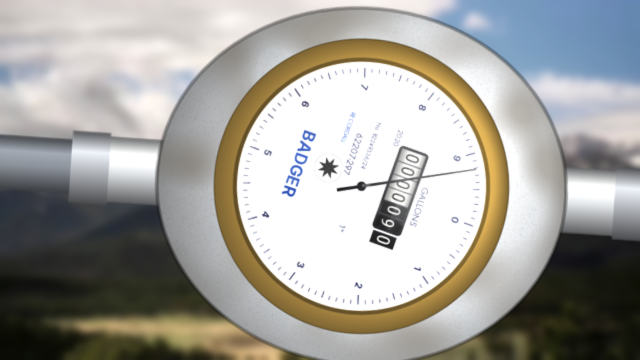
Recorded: 89.2 gal
